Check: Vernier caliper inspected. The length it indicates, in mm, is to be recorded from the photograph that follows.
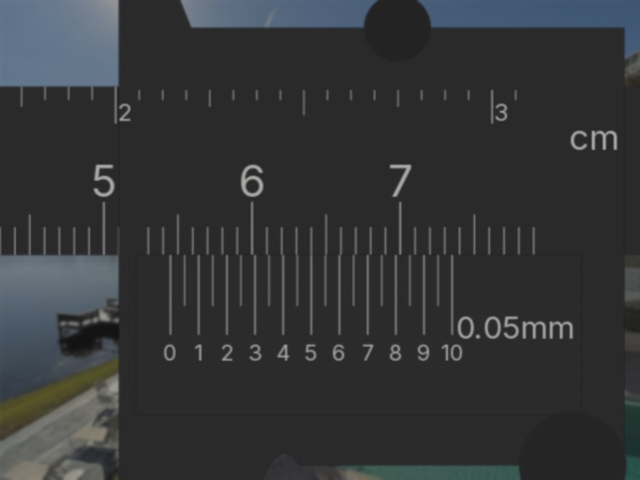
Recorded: 54.5 mm
